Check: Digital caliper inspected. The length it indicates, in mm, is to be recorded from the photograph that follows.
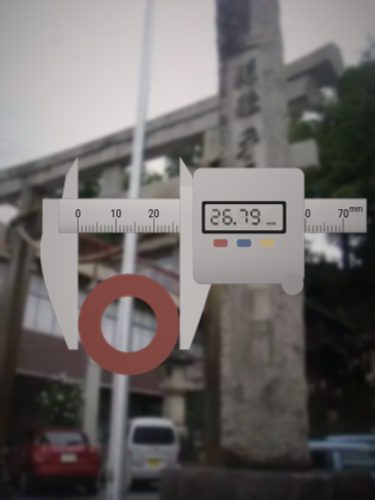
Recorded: 26.79 mm
